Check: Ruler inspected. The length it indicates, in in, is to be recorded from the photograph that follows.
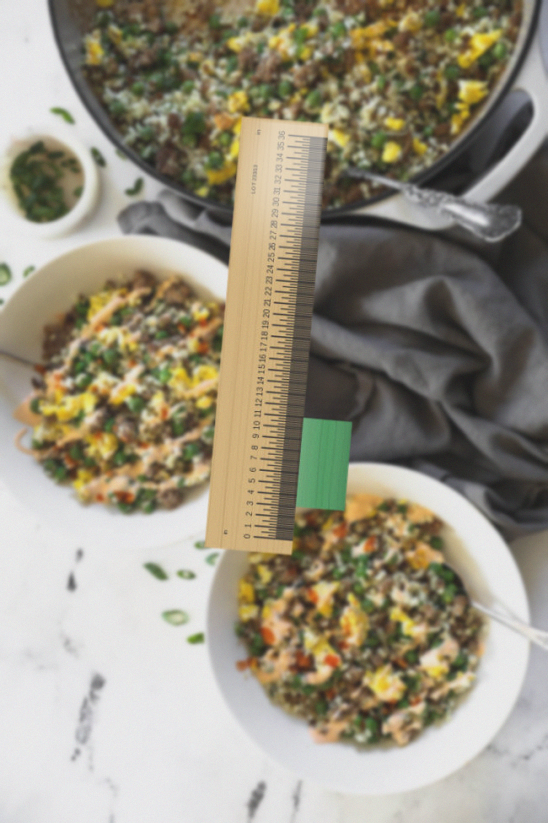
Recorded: 8 in
